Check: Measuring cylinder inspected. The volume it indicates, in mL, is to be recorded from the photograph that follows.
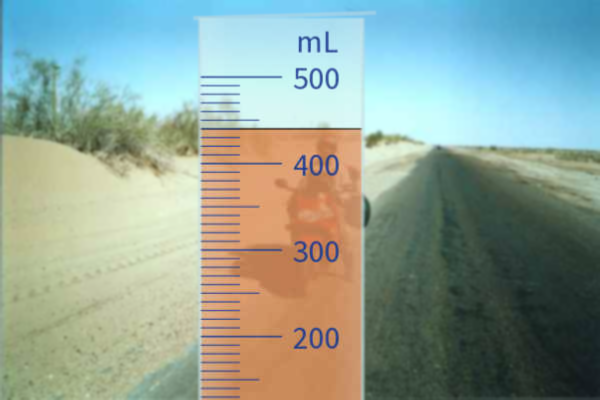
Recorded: 440 mL
